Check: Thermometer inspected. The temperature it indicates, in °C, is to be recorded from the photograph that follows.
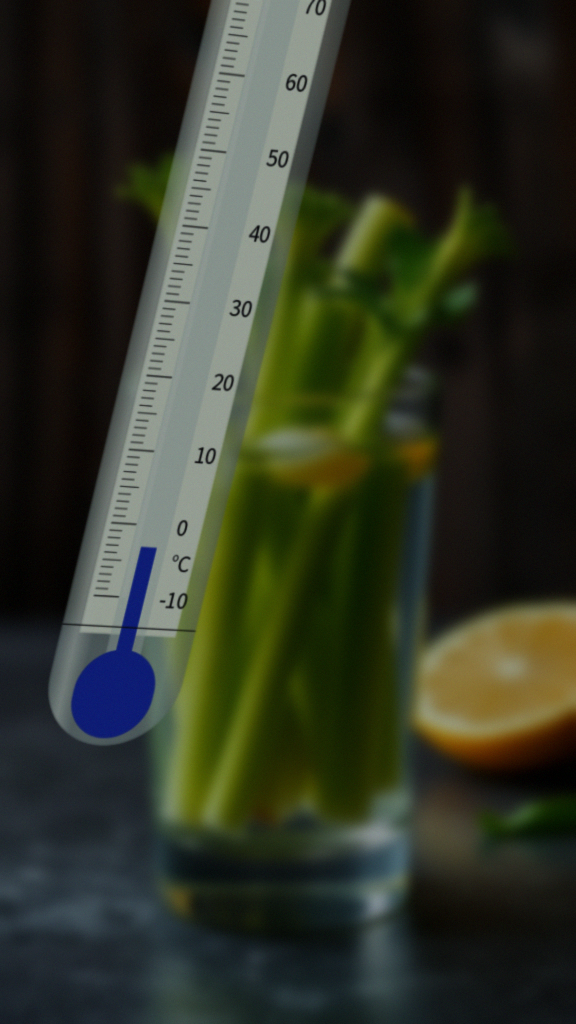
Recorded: -3 °C
